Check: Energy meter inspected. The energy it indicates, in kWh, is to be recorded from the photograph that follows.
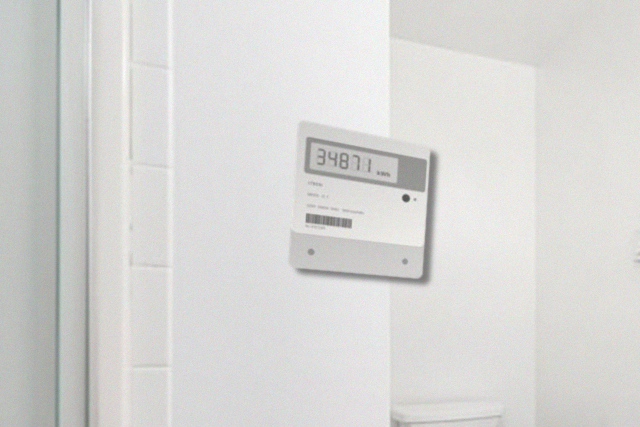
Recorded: 34871 kWh
